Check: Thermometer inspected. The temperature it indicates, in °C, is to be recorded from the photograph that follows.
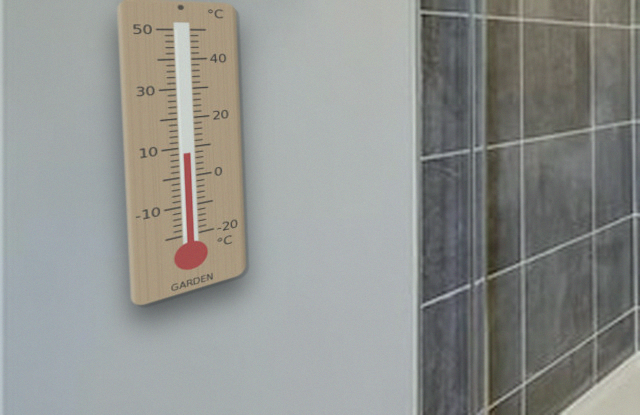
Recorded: 8 °C
